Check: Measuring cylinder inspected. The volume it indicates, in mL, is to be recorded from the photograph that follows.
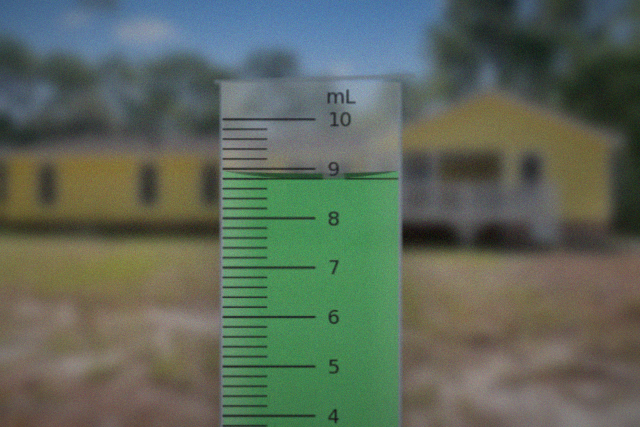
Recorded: 8.8 mL
